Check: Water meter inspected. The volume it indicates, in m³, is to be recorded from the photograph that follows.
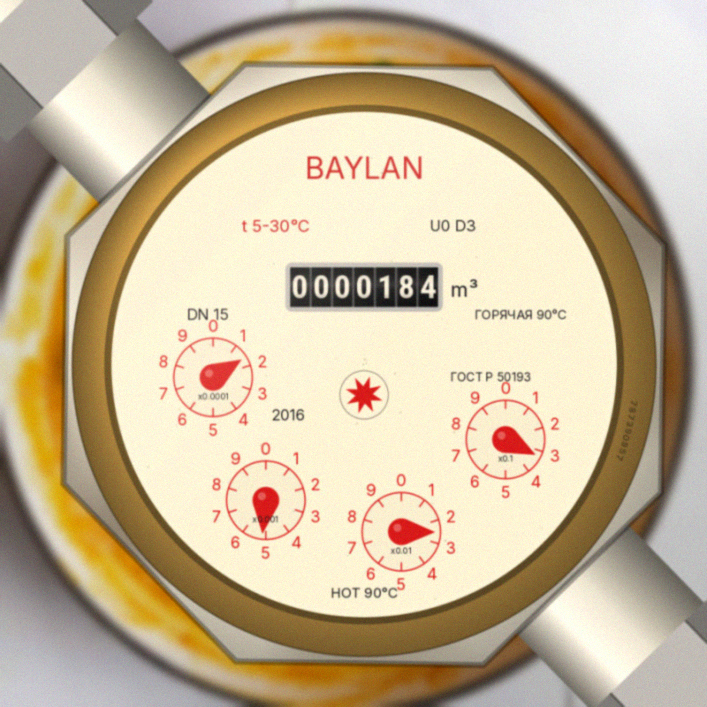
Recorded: 184.3251 m³
